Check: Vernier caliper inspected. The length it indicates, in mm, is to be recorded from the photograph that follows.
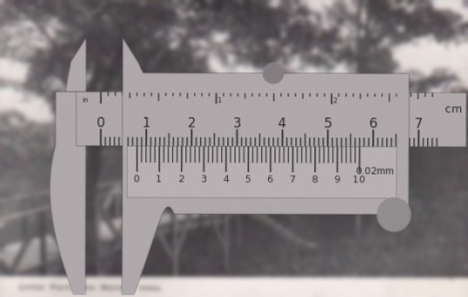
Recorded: 8.0 mm
